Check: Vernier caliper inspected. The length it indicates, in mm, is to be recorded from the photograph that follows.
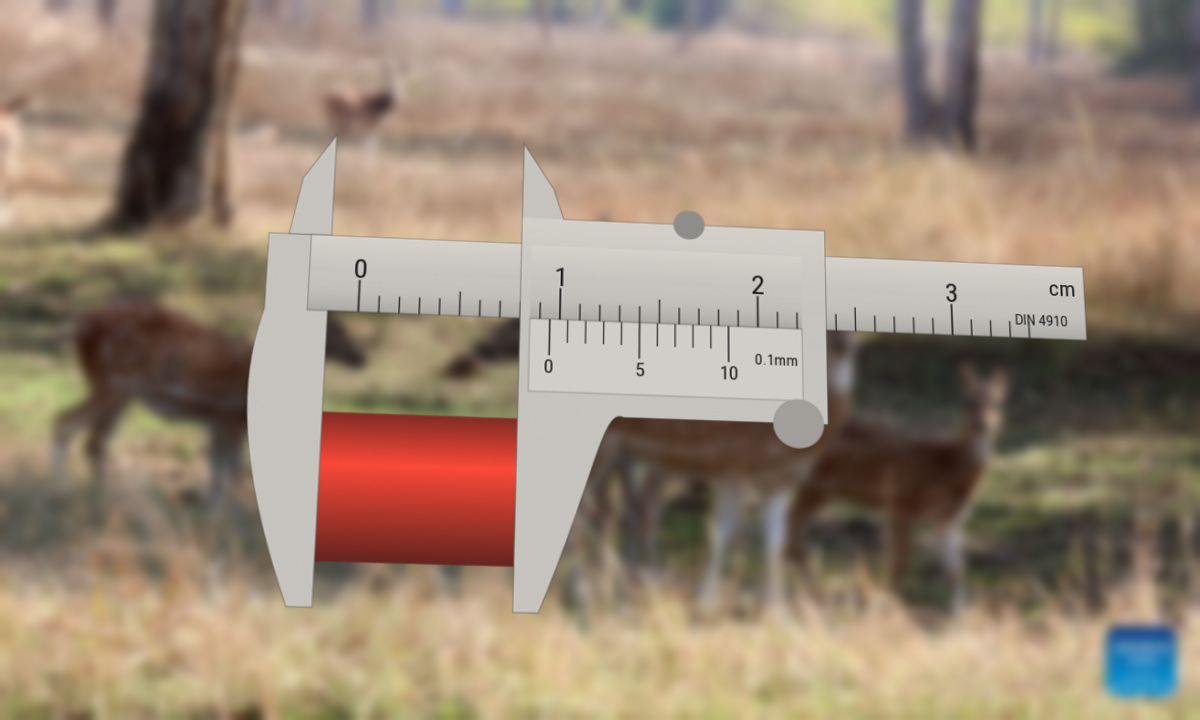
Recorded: 9.5 mm
